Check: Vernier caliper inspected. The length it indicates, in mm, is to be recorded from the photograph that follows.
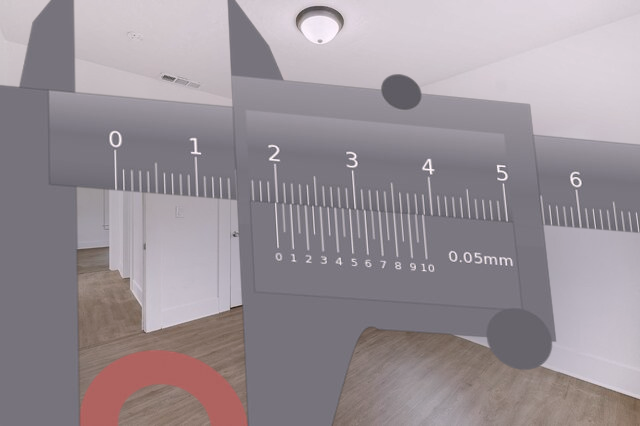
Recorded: 19.8 mm
